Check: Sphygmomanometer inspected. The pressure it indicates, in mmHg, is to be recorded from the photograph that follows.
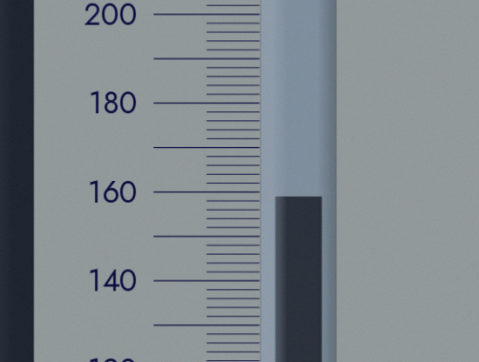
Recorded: 159 mmHg
